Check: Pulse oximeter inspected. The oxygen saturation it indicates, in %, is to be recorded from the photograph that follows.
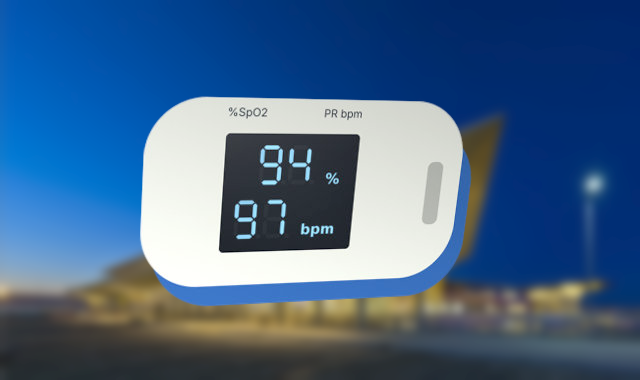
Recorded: 94 %
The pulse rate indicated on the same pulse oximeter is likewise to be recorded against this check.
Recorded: 97 bpm
